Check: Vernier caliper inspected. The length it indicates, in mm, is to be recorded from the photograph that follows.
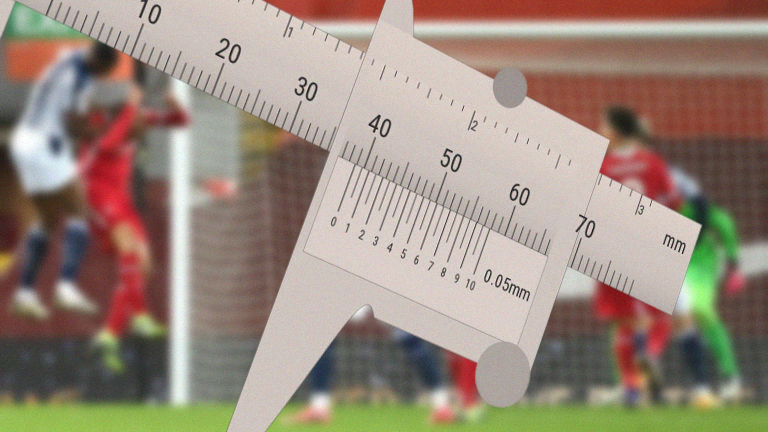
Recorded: 38.8 mm
